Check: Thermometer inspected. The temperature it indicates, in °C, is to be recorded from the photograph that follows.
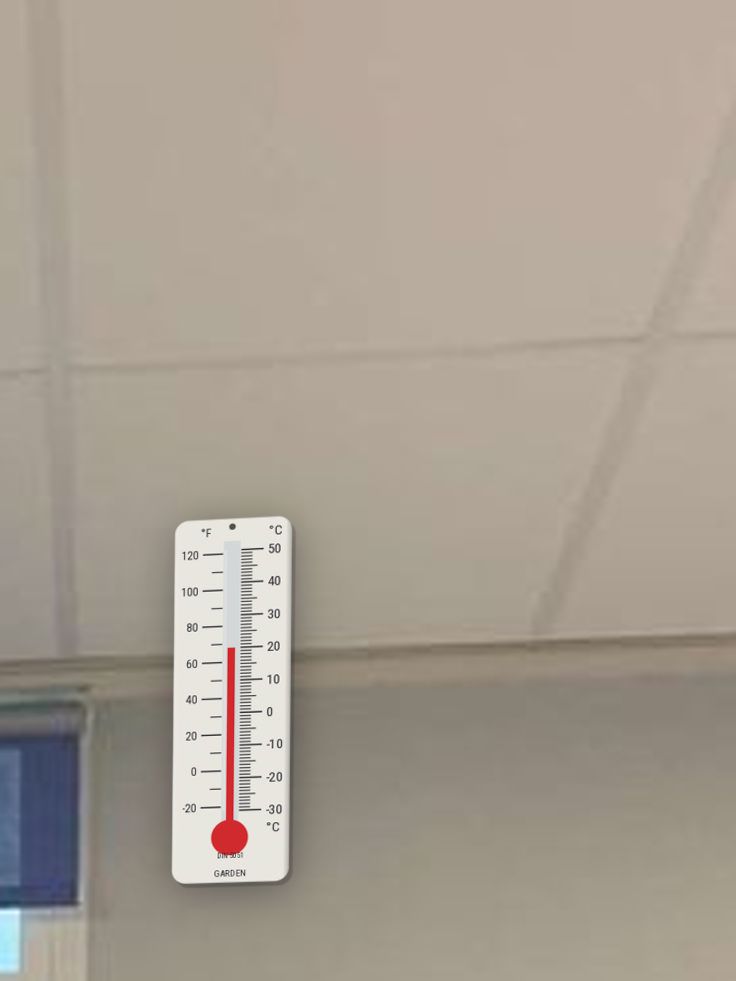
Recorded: 20 °C
